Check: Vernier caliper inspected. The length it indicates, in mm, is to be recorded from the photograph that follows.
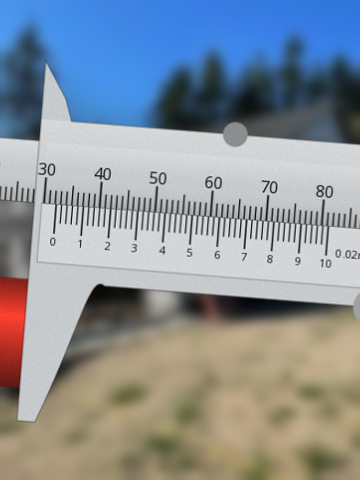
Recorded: 32.2 mm
